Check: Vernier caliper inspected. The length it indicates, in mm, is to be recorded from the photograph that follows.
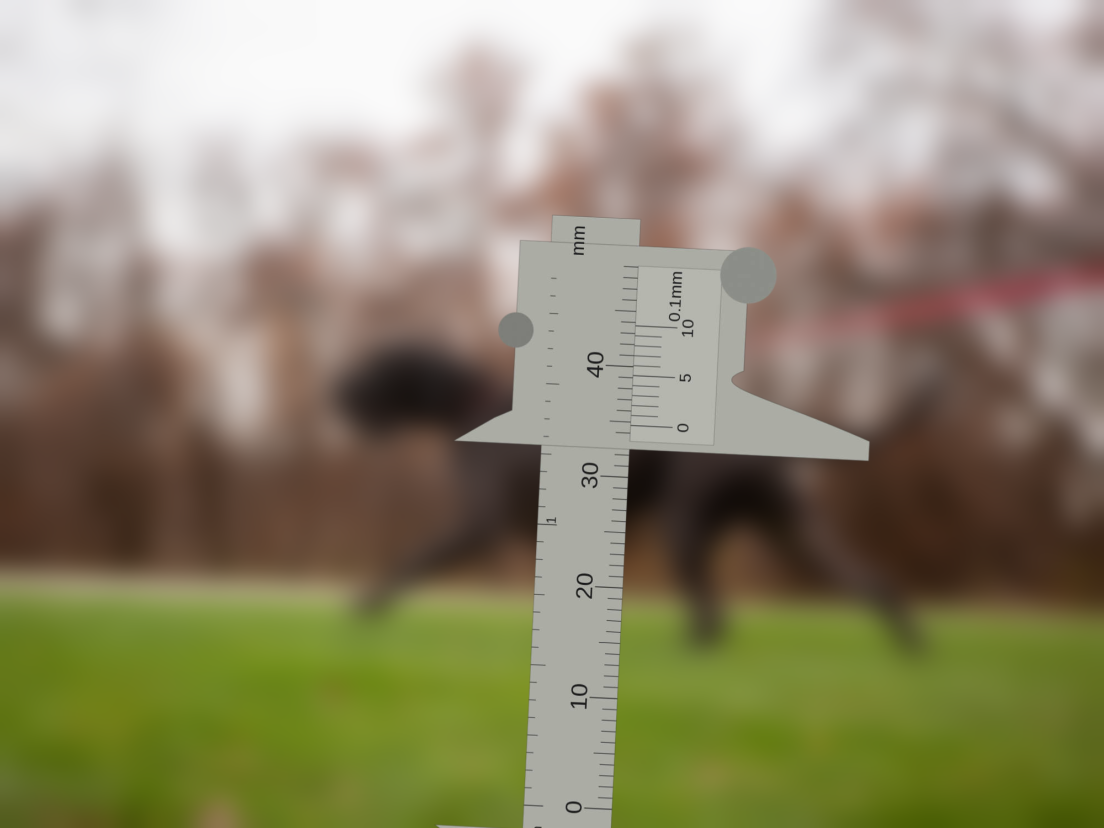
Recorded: 34.7 mm
